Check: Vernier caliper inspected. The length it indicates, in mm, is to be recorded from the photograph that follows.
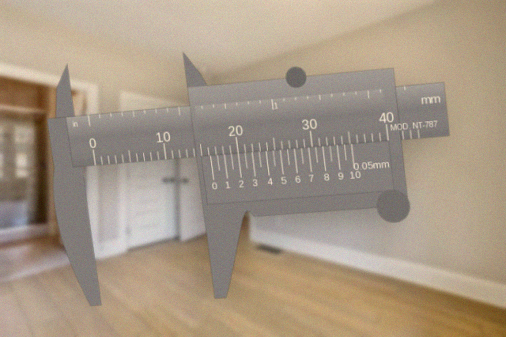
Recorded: 16.2 mm
